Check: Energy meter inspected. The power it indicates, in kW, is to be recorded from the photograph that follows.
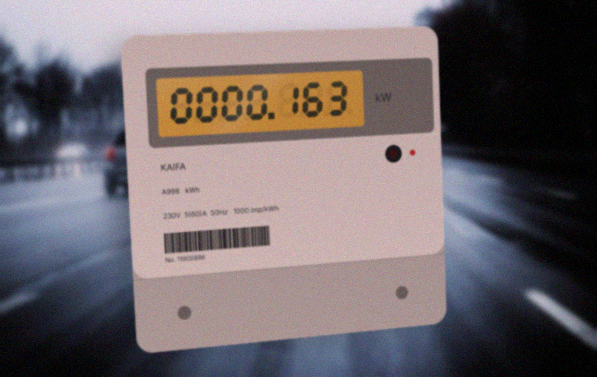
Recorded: 0.163 kW
